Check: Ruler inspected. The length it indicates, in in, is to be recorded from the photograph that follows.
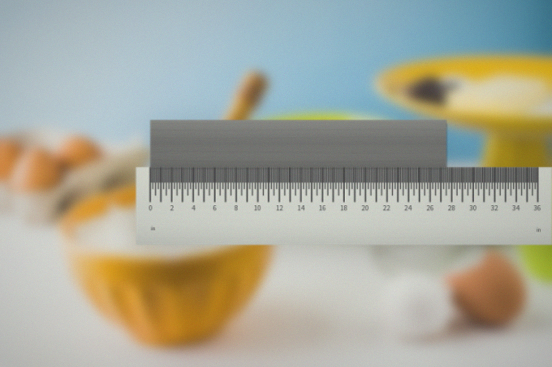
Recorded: 27.5 in
